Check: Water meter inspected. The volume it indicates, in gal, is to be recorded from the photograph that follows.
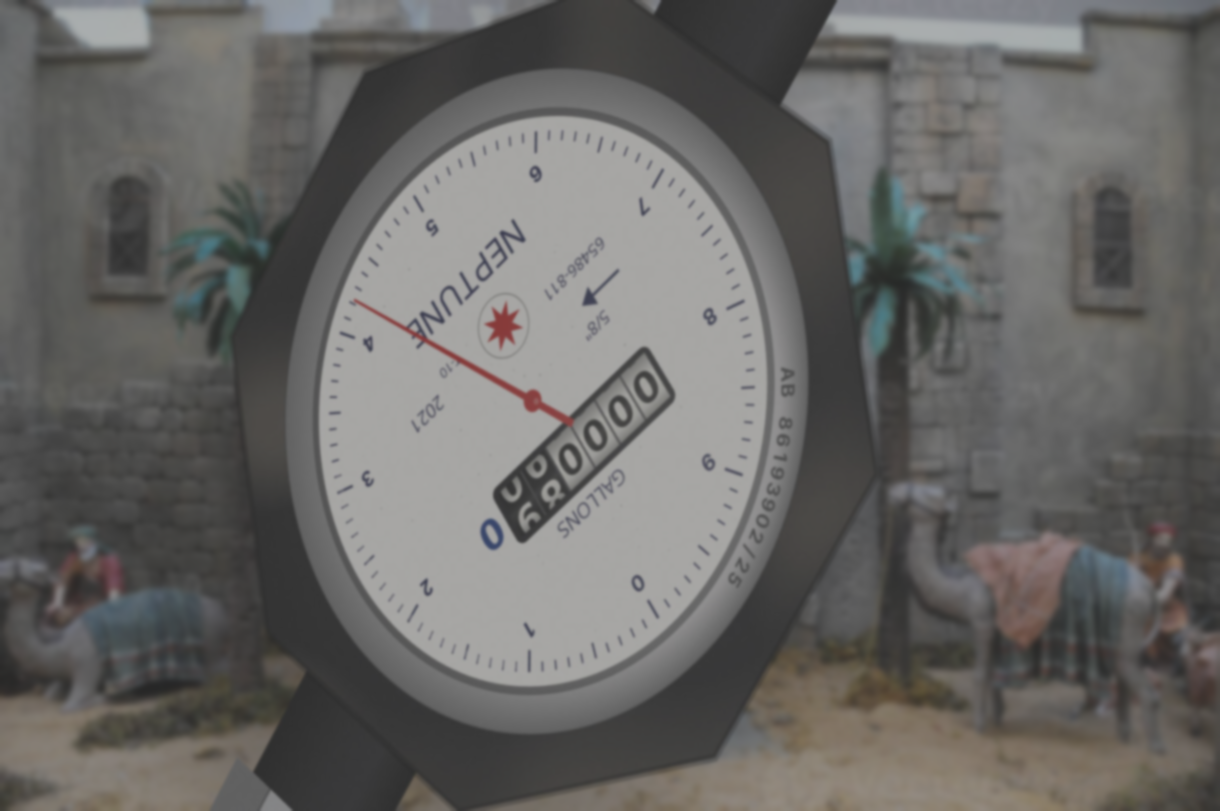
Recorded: 894.2 gal
